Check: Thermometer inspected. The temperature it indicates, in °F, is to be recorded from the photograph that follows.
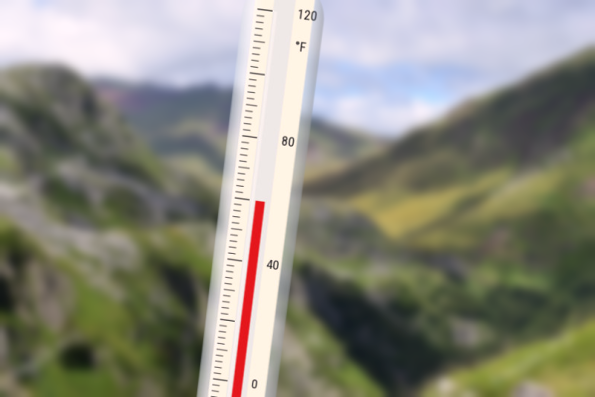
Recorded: 60 °F
